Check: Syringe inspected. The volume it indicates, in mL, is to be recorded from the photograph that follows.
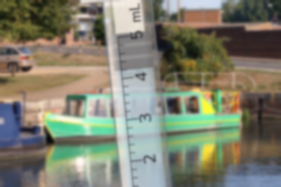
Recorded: 4.2 mL
